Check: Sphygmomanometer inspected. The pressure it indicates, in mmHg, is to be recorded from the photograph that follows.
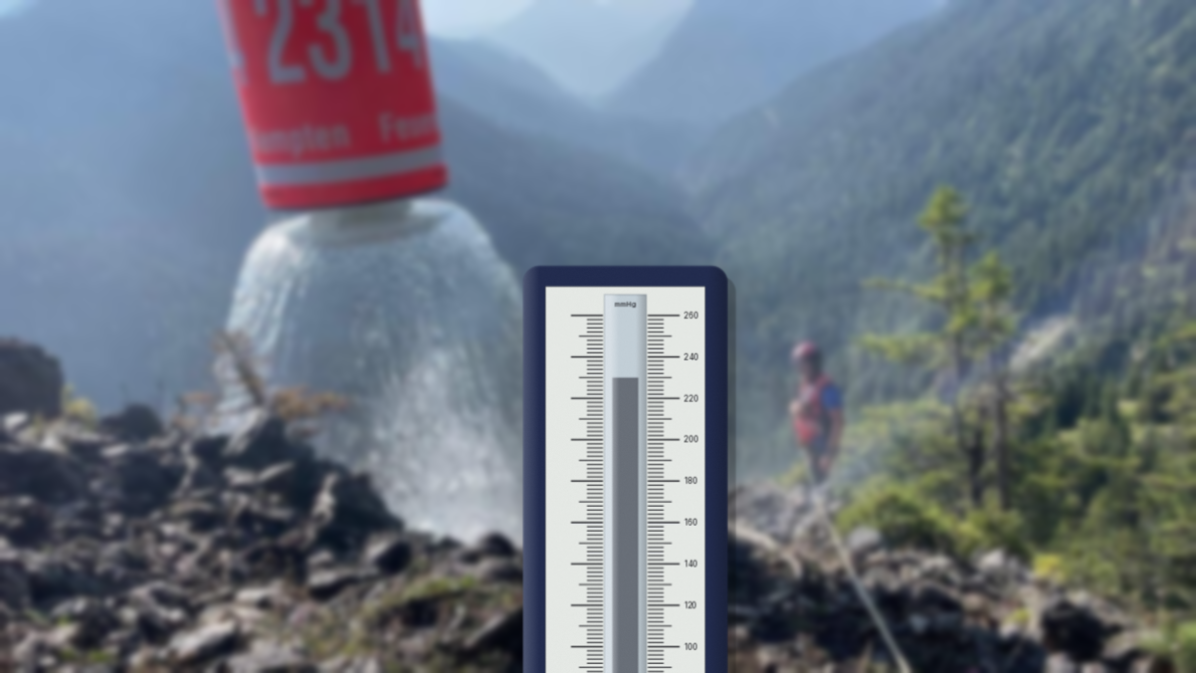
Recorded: 230 mmHg
